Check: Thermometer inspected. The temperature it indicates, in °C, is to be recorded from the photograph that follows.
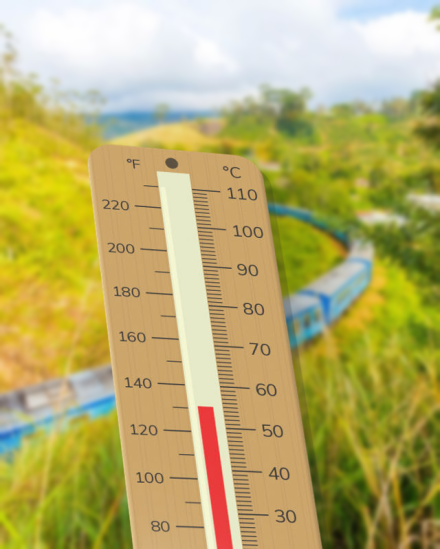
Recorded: 55 °C
